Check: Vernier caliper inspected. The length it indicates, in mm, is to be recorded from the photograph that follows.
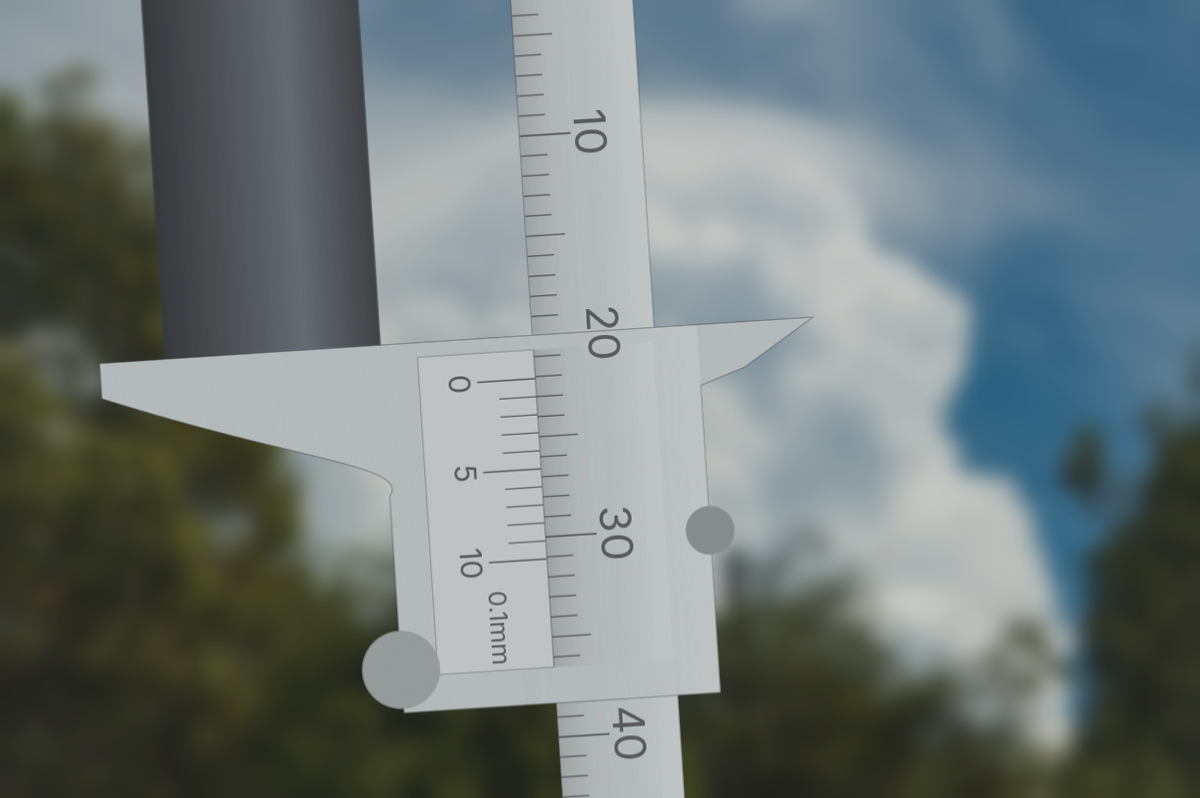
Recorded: 22.1 mm
